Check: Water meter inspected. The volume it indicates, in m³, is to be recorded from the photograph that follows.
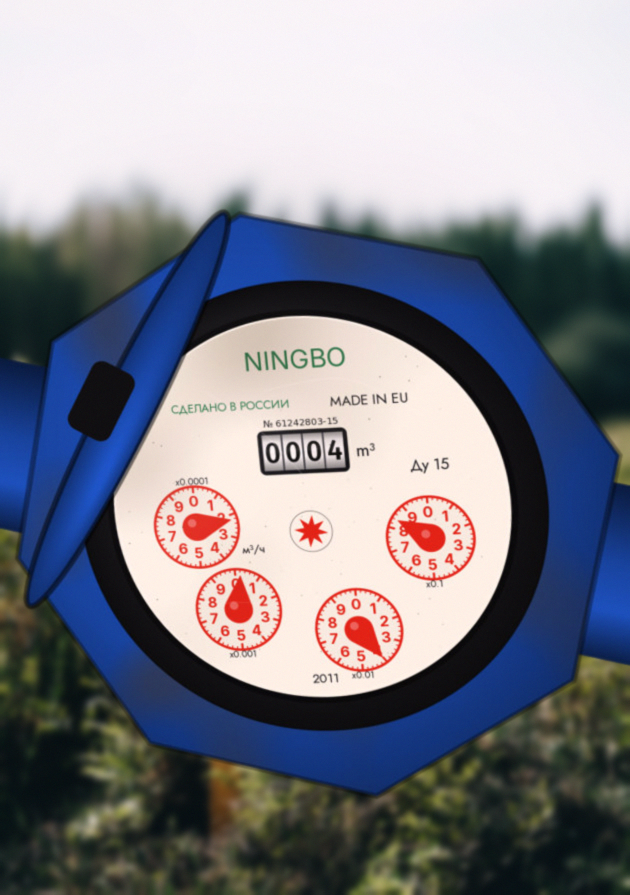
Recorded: 4.8402 m³
